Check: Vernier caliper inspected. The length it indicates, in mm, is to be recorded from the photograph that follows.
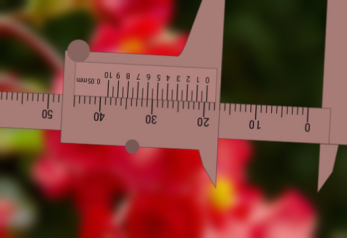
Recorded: 19.6 mm
